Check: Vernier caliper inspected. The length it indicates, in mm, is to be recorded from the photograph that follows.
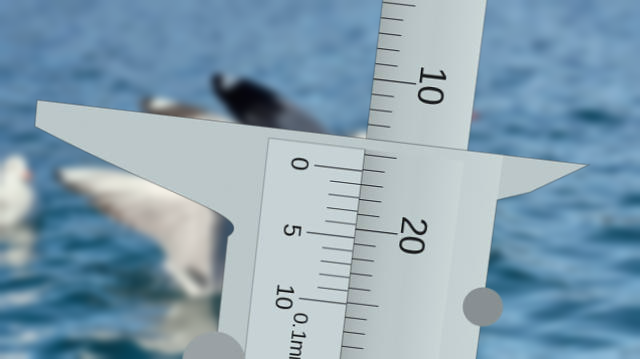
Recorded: 16.1 mm
